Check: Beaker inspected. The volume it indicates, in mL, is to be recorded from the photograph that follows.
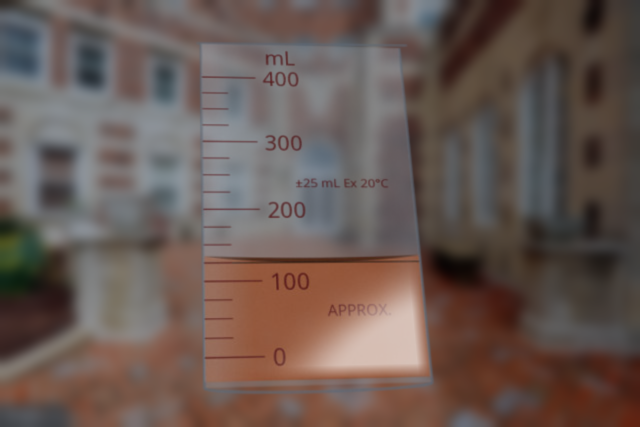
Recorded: 125 mL
